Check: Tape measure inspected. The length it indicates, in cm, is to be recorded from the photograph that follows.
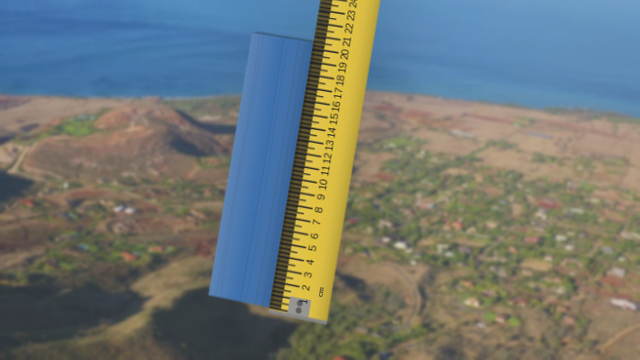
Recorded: 20.5 cm
